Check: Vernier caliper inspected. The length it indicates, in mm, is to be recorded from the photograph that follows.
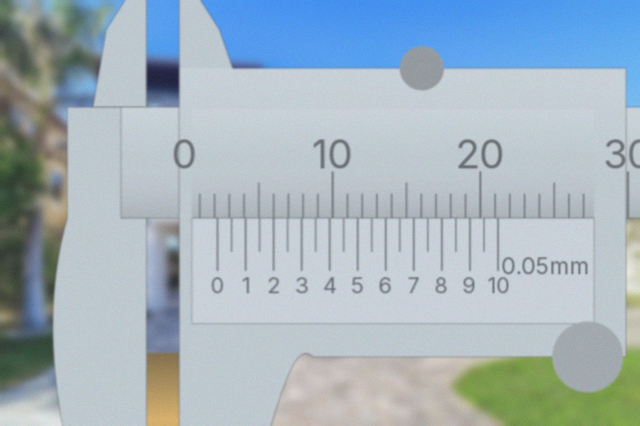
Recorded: 2.2 mm
